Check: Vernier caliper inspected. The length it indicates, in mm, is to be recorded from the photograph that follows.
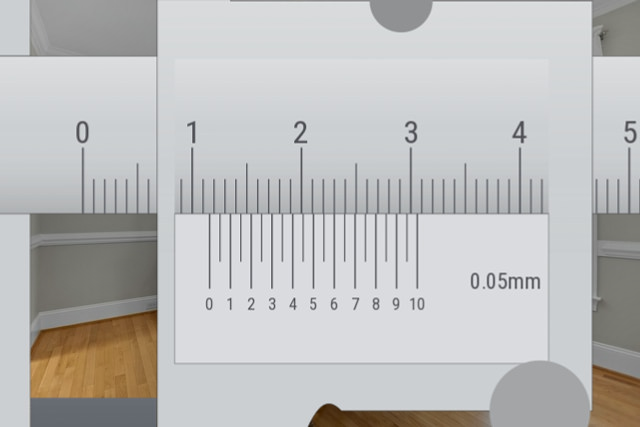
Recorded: 11.6 mm
